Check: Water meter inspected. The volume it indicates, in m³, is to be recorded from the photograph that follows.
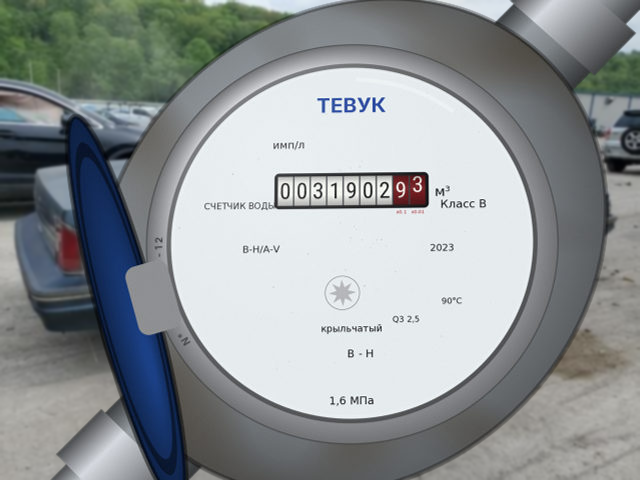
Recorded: 31902.93 m³
